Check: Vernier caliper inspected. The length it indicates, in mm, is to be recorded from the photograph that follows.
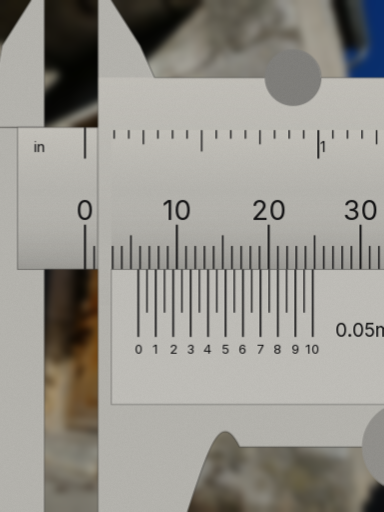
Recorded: 5.8 mm
